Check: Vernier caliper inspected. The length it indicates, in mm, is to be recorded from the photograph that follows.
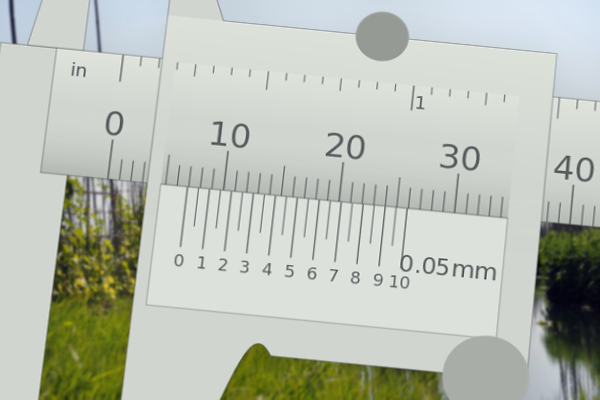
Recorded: 6.9 mm
